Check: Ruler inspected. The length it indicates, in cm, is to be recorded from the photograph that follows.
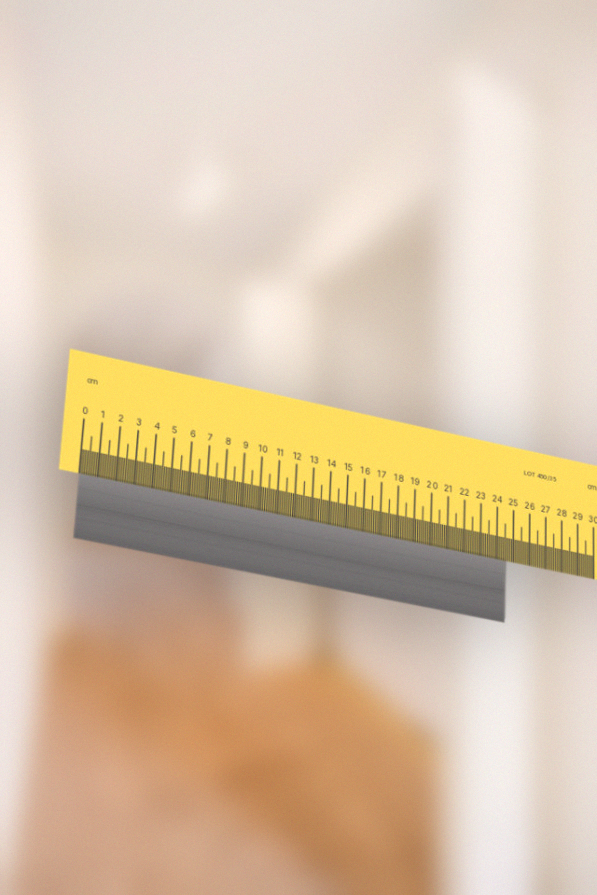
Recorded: 24.5 cm
